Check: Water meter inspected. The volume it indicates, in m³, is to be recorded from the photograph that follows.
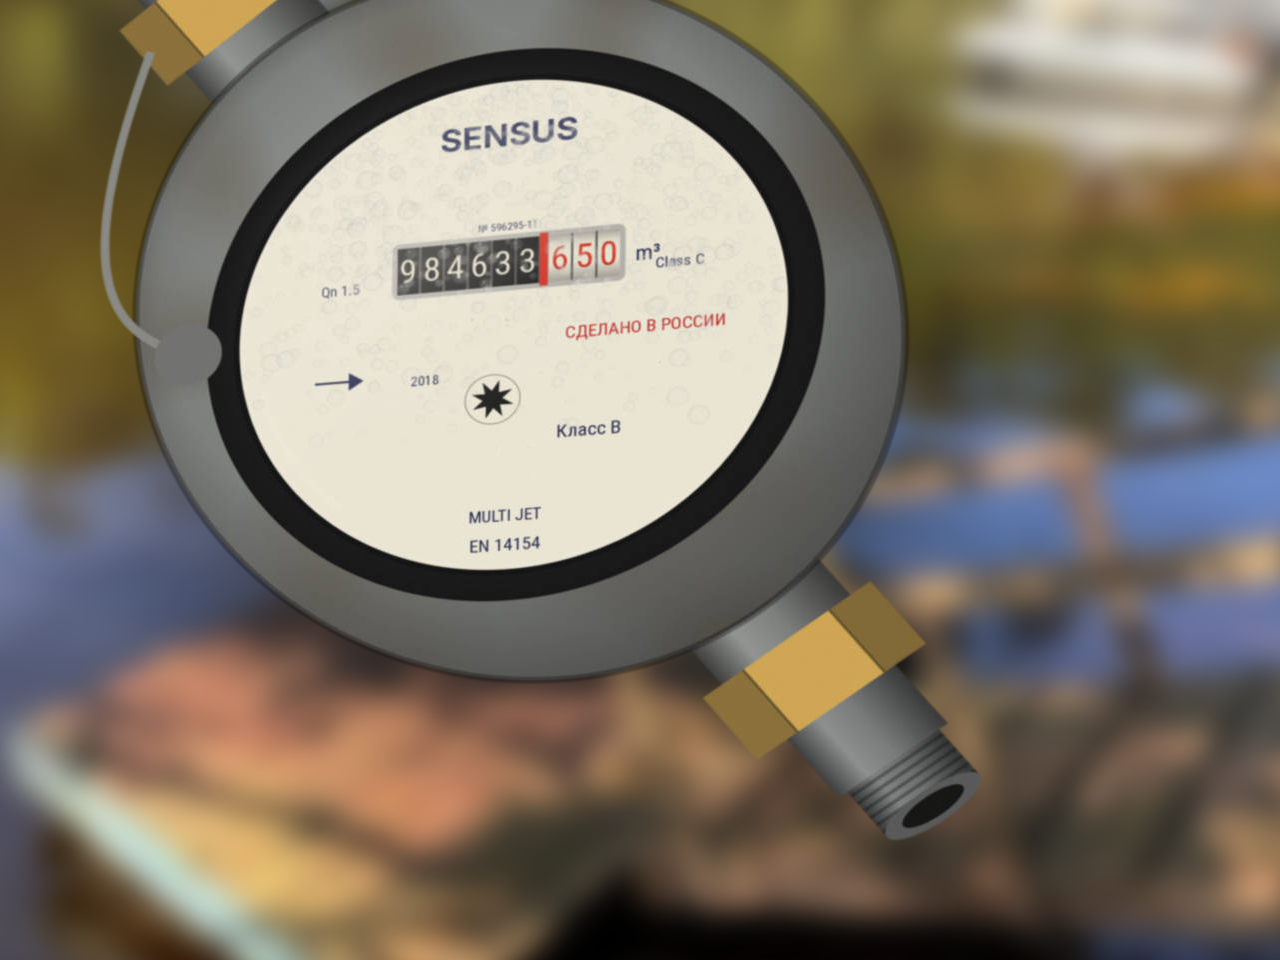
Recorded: 984633.650 m³
